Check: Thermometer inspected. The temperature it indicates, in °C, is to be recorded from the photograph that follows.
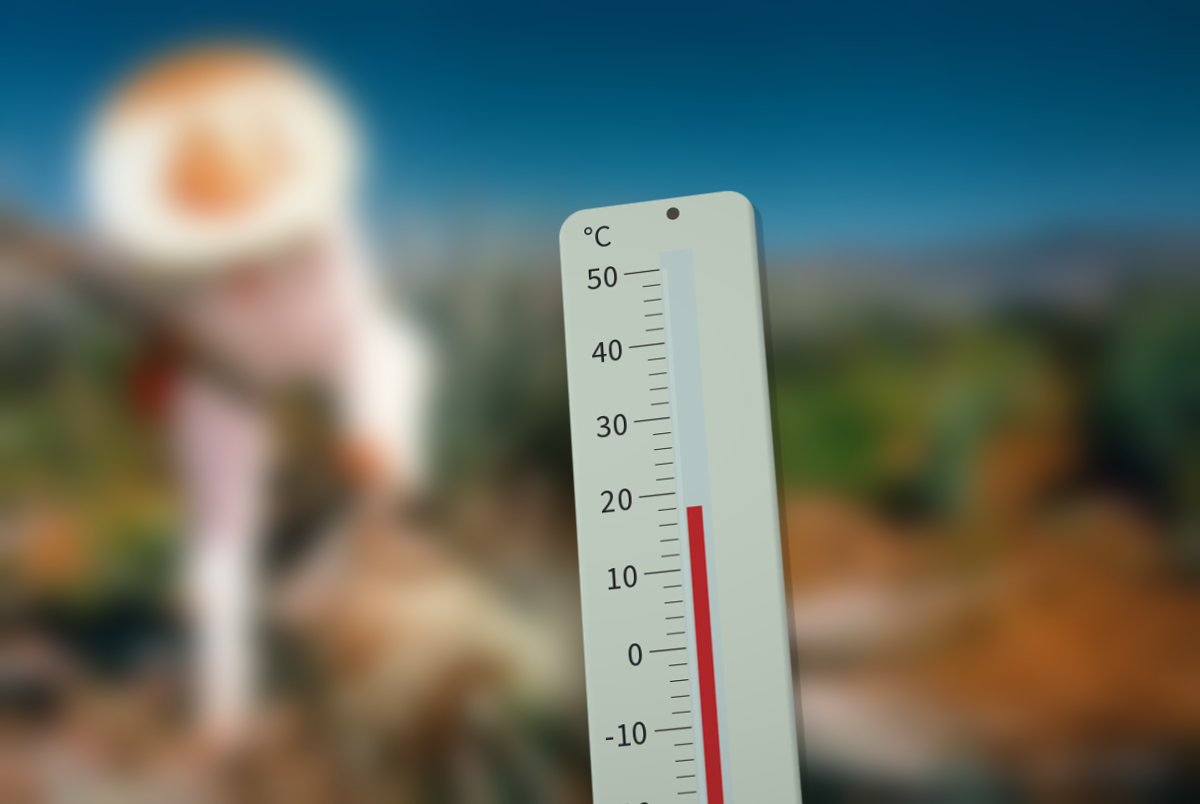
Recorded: 18 °C
